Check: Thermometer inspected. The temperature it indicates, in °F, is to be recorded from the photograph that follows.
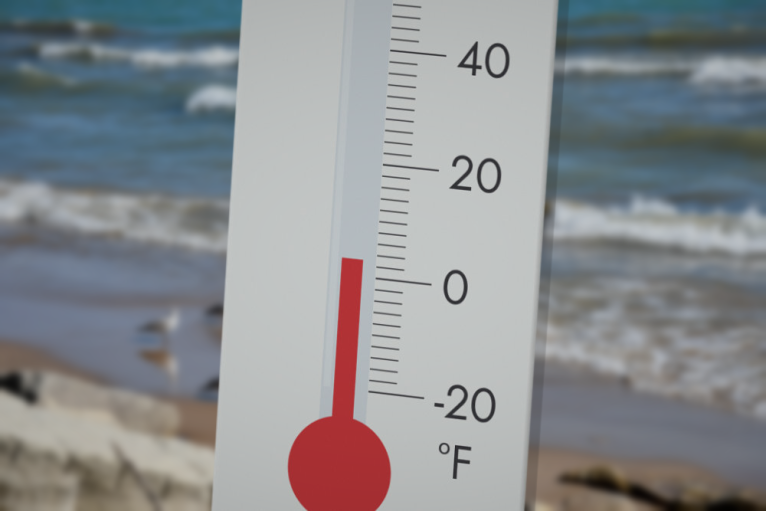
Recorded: 3 °F
